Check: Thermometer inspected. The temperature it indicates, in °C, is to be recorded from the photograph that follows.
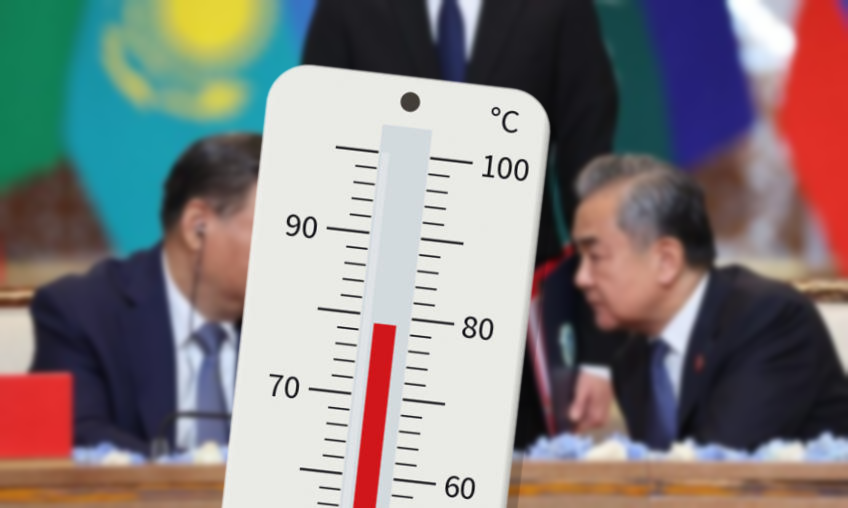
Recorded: 79 °C
